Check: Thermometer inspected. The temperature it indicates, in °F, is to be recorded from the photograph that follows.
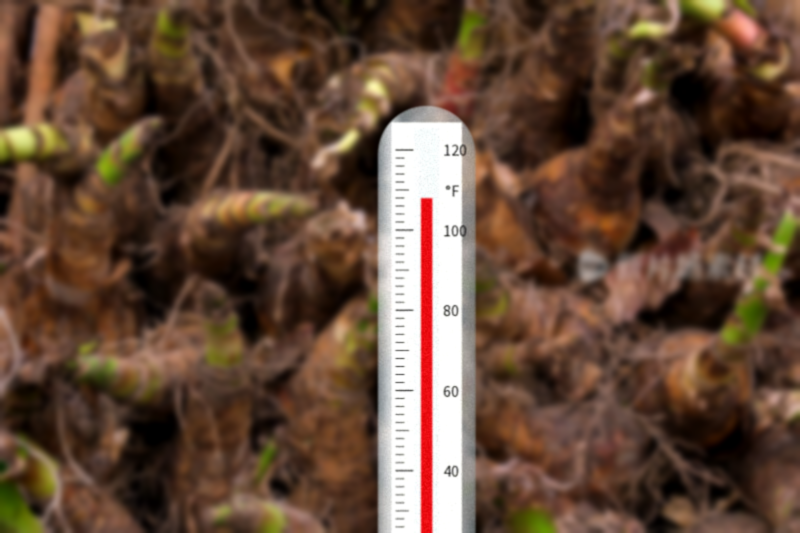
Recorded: 108 °F
